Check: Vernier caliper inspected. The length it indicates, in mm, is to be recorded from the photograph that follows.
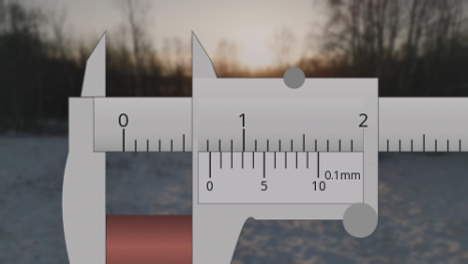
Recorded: 7.2 mm
